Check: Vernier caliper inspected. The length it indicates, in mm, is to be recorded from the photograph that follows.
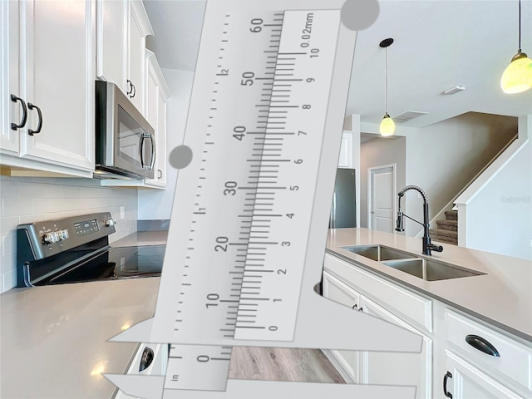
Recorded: 5.6 mm
